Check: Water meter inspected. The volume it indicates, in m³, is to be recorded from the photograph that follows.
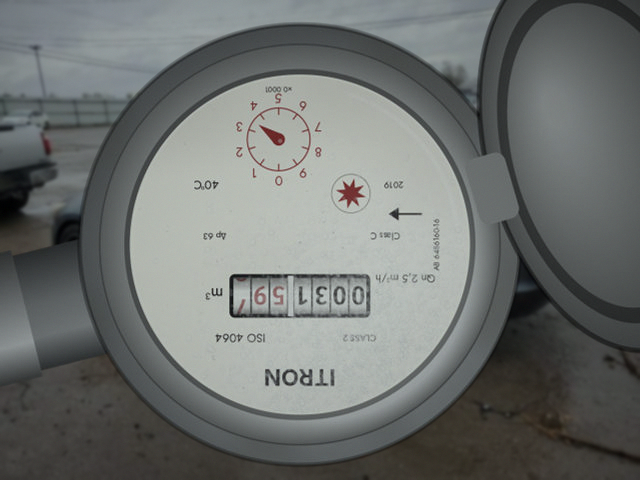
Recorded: 31.5973 m³
